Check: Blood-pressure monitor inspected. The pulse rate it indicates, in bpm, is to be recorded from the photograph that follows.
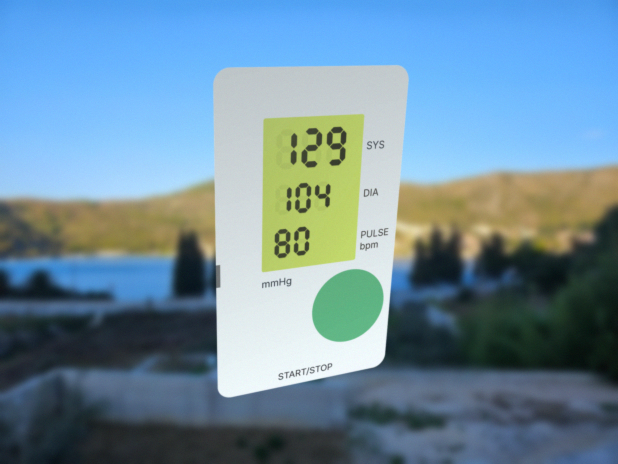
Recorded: 80 bpm
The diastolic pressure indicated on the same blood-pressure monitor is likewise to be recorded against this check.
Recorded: 104 mmHg
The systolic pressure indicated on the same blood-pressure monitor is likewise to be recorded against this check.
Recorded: 129 mmHg
